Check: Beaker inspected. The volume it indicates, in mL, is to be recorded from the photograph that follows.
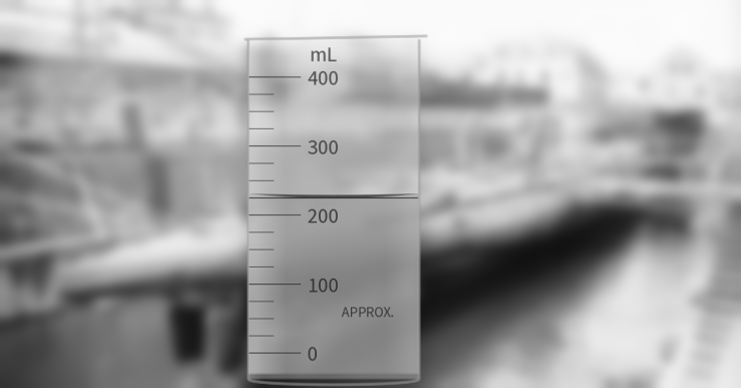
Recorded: 225 mL
